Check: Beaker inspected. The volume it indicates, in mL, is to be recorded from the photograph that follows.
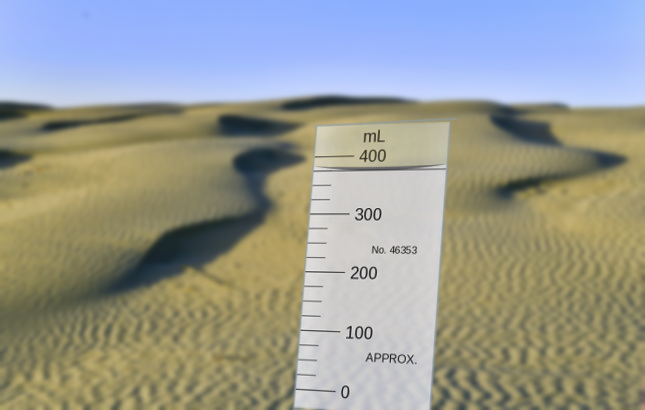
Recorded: 375 mL
